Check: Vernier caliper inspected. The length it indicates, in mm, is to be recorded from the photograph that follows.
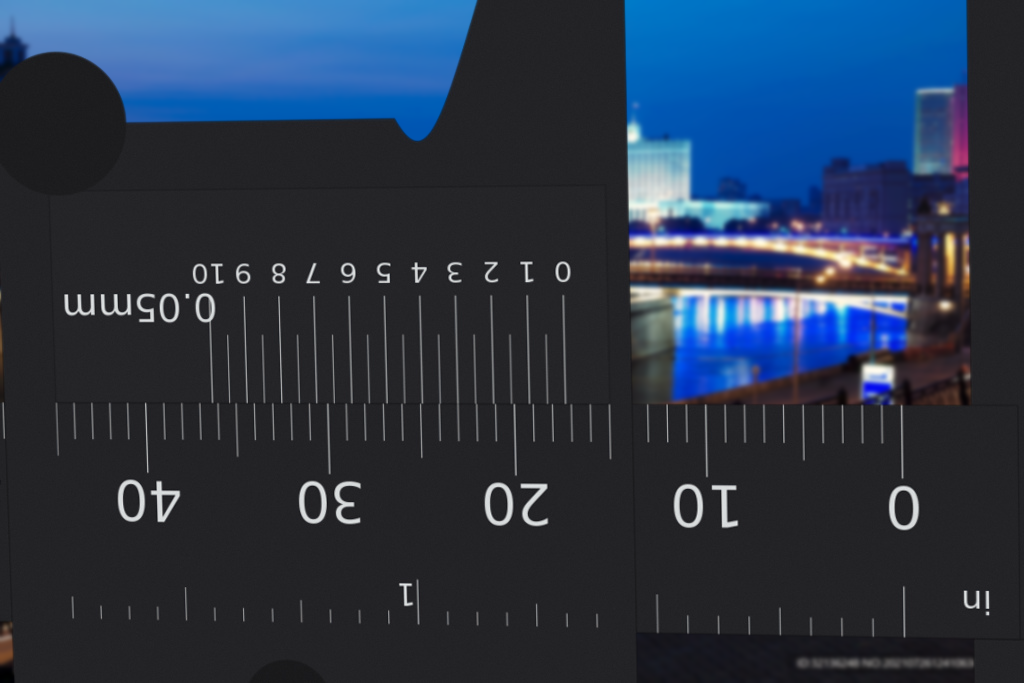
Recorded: 17.3 mm
